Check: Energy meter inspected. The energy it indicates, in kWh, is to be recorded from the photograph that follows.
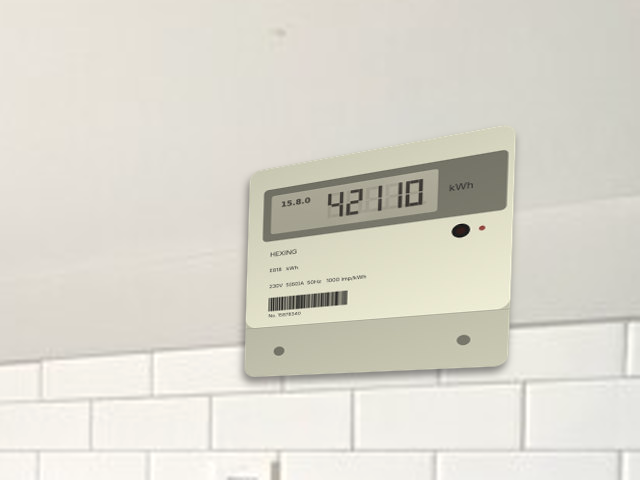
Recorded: 42110 kWh
